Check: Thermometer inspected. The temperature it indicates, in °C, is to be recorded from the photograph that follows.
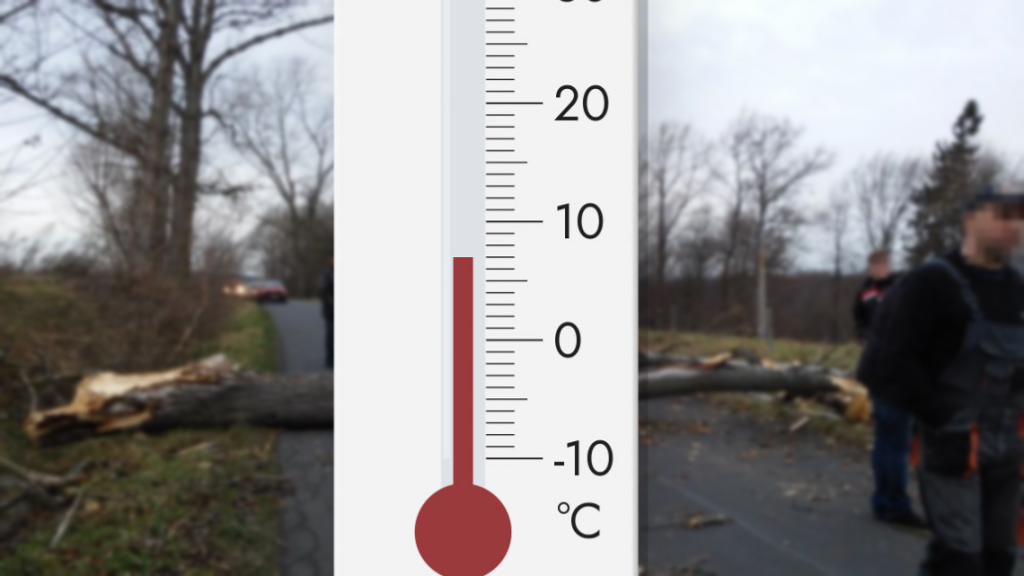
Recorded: 7 °C
